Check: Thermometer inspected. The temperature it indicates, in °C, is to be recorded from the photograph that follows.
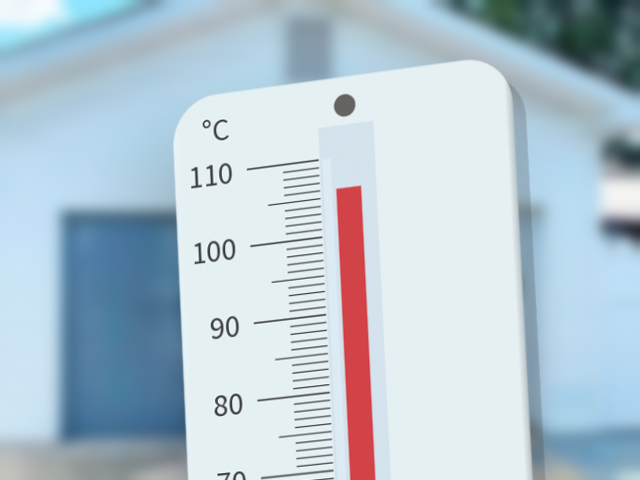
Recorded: 106 °C
